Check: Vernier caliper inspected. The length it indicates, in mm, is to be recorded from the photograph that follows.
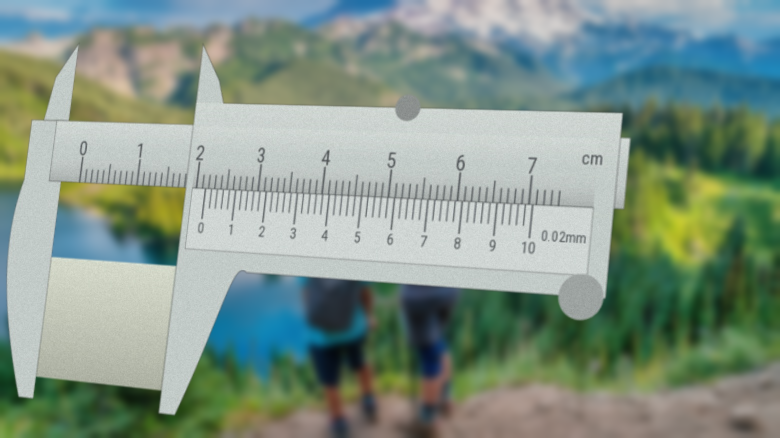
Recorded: 21.5 mm
